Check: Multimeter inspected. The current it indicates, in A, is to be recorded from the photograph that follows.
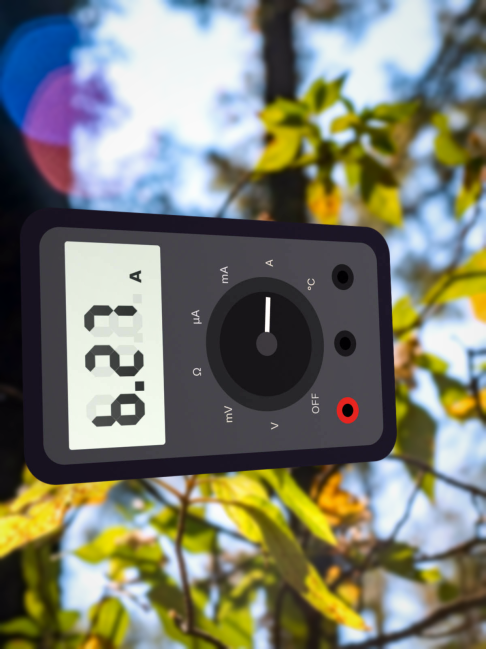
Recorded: 6.27 A
